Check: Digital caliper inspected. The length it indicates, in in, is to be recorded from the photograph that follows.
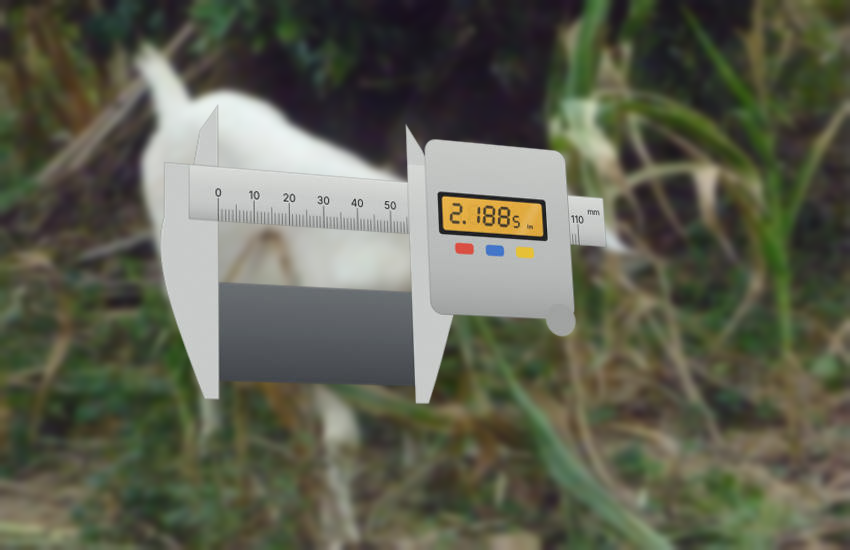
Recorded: 2.1885 in
